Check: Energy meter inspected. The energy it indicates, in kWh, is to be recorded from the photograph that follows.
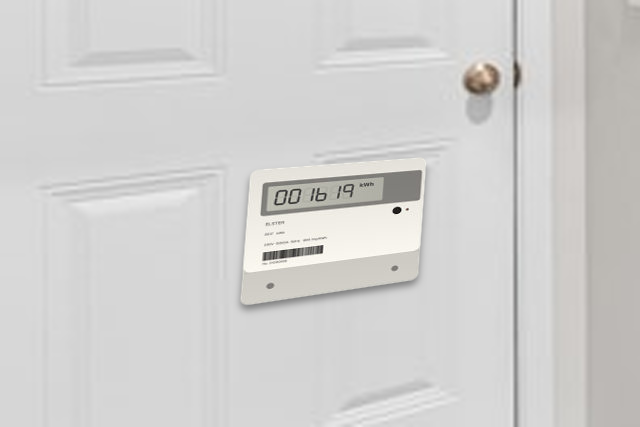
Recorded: 1619 kWh
